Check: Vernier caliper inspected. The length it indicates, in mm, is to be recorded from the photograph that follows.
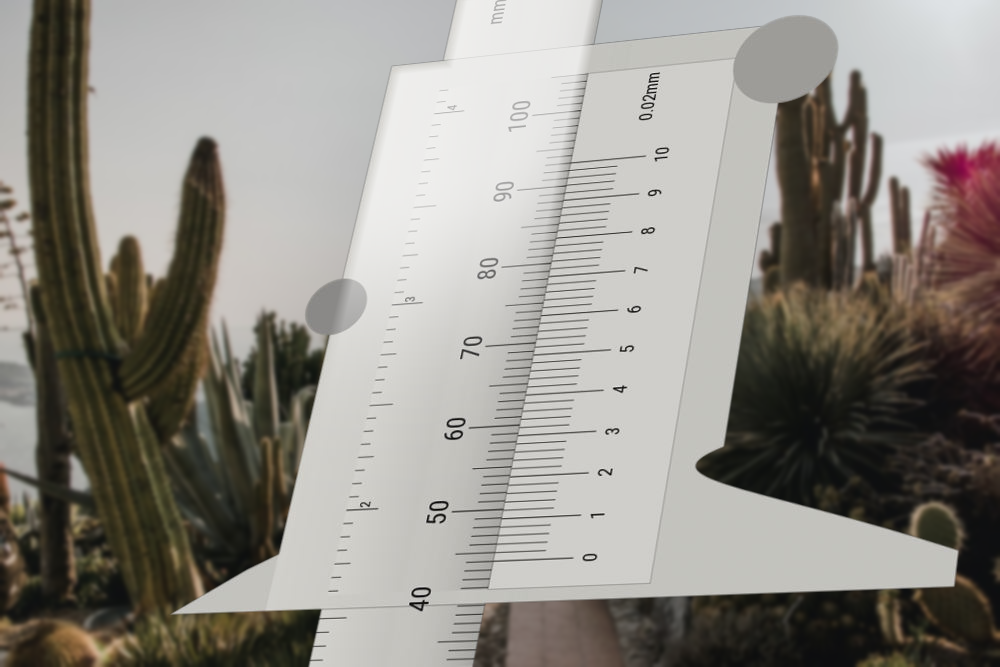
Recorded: 44.0 mm
